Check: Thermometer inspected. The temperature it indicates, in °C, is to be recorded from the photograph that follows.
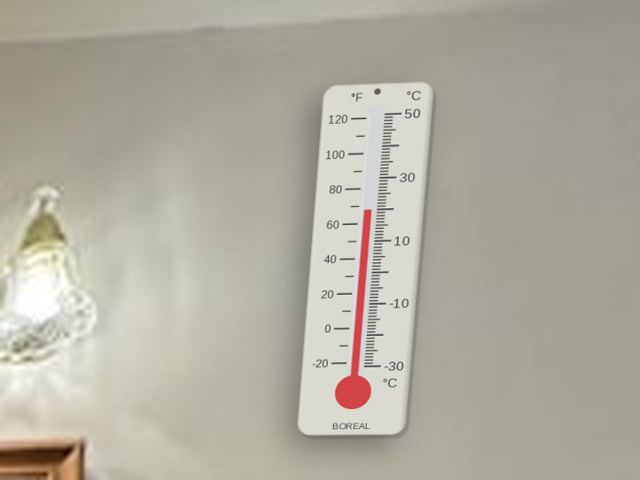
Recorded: 20 °C
